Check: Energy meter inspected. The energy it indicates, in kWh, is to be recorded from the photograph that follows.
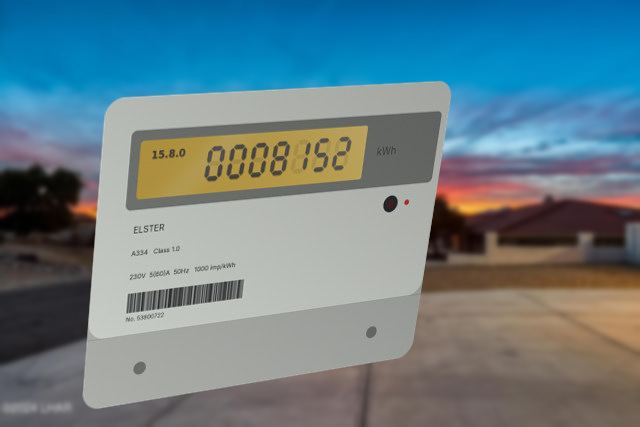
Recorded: 8152 kWh
